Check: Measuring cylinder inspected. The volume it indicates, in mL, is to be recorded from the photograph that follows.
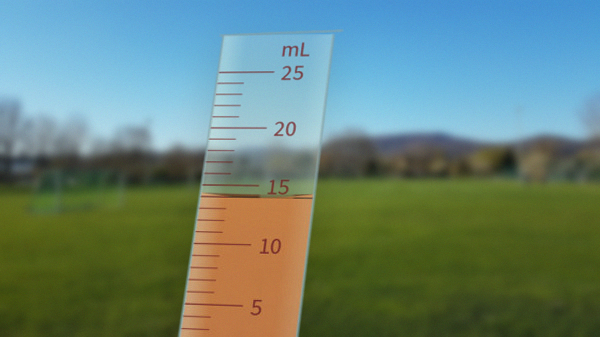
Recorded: 14 mL
